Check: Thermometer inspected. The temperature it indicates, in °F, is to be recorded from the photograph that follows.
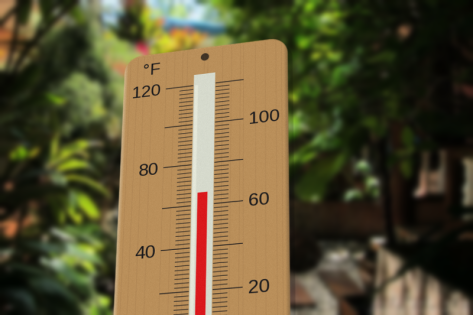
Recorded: 66 °F
